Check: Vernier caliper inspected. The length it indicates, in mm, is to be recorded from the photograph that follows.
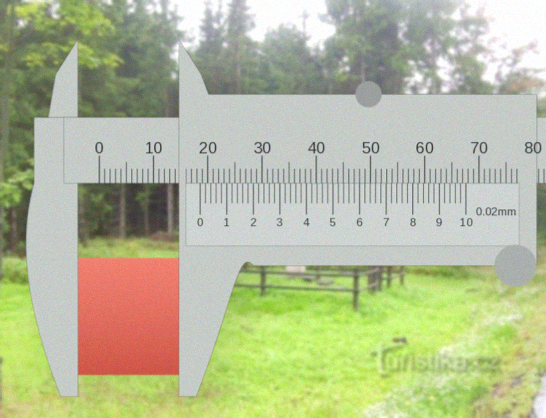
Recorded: 18.6 mm
